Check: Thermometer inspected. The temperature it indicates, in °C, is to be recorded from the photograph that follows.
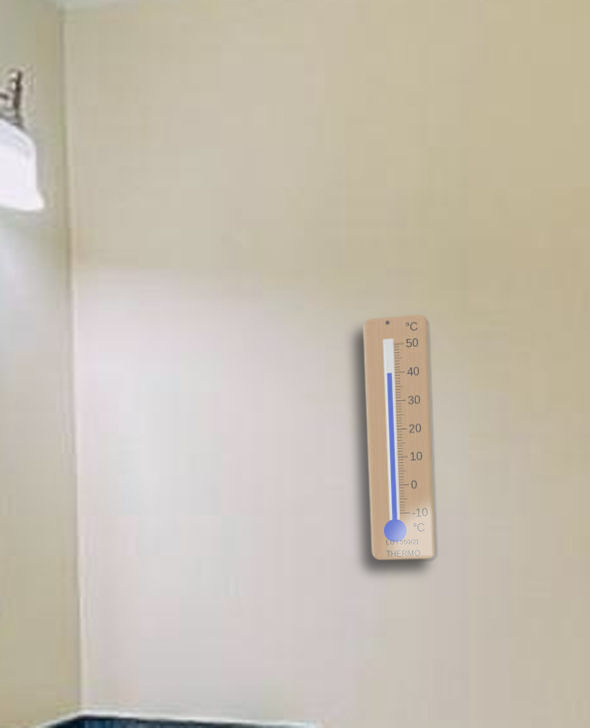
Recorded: 40 °C
